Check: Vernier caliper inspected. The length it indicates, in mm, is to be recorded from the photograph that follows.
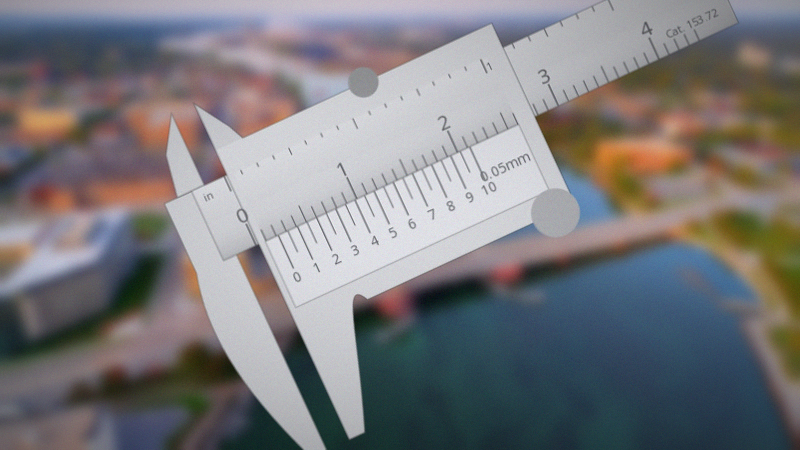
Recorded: 2.2 mm
